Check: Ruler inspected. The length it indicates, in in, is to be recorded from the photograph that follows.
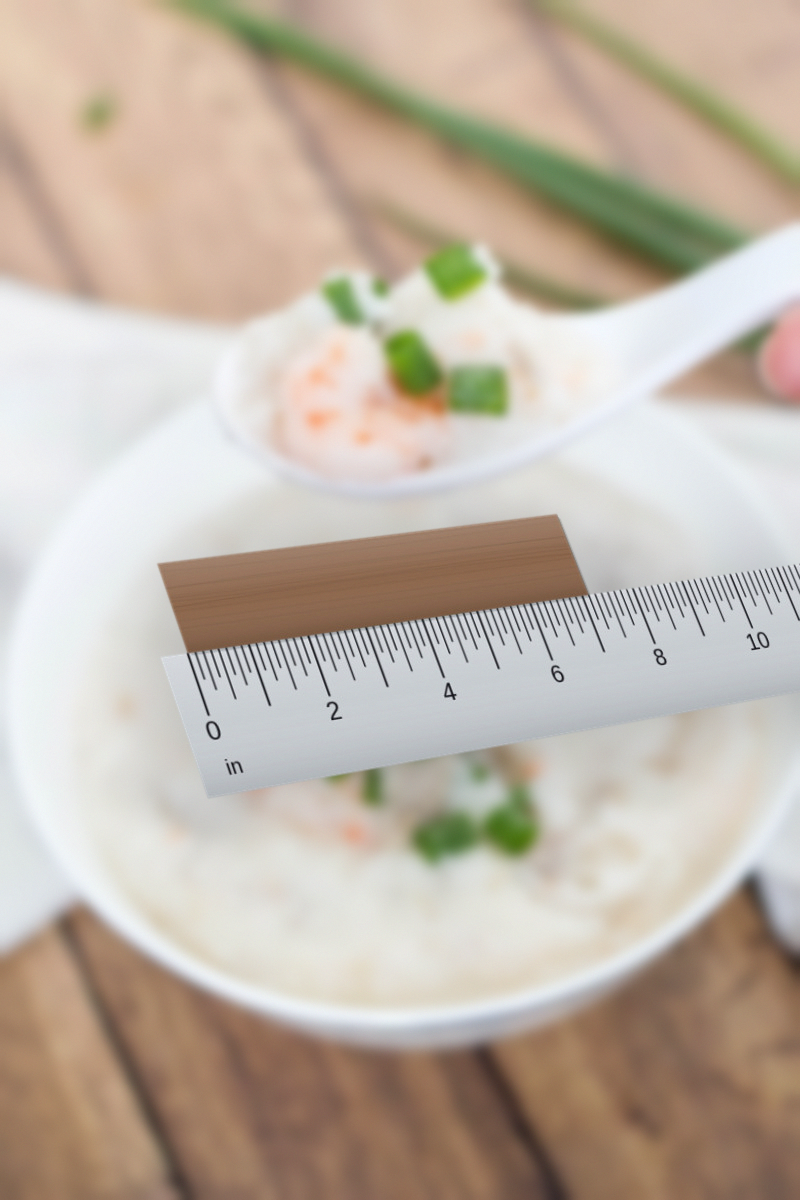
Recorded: 7.125 in
